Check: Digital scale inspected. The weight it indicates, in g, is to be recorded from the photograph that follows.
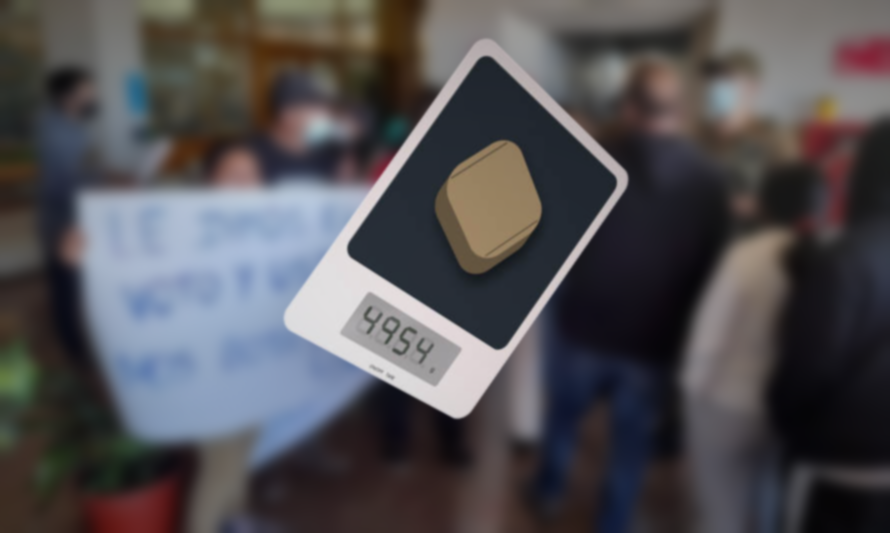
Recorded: 4954 g
